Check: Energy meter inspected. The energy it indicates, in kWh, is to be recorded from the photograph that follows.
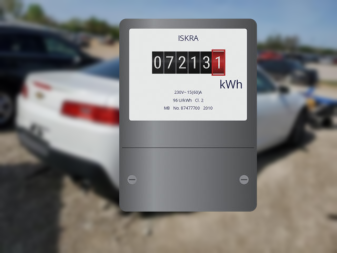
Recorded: 7213.1 kWh
